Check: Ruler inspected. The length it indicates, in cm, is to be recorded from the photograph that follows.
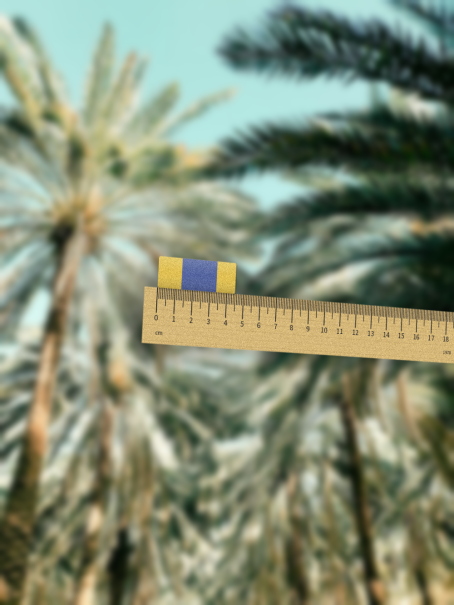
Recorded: 4.5 cm
